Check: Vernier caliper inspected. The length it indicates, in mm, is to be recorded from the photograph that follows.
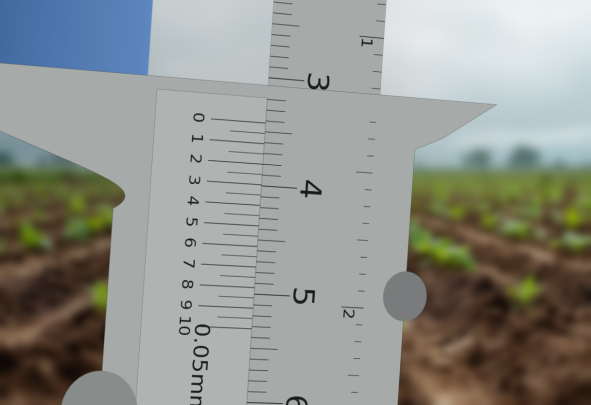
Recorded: 34.2 mm
